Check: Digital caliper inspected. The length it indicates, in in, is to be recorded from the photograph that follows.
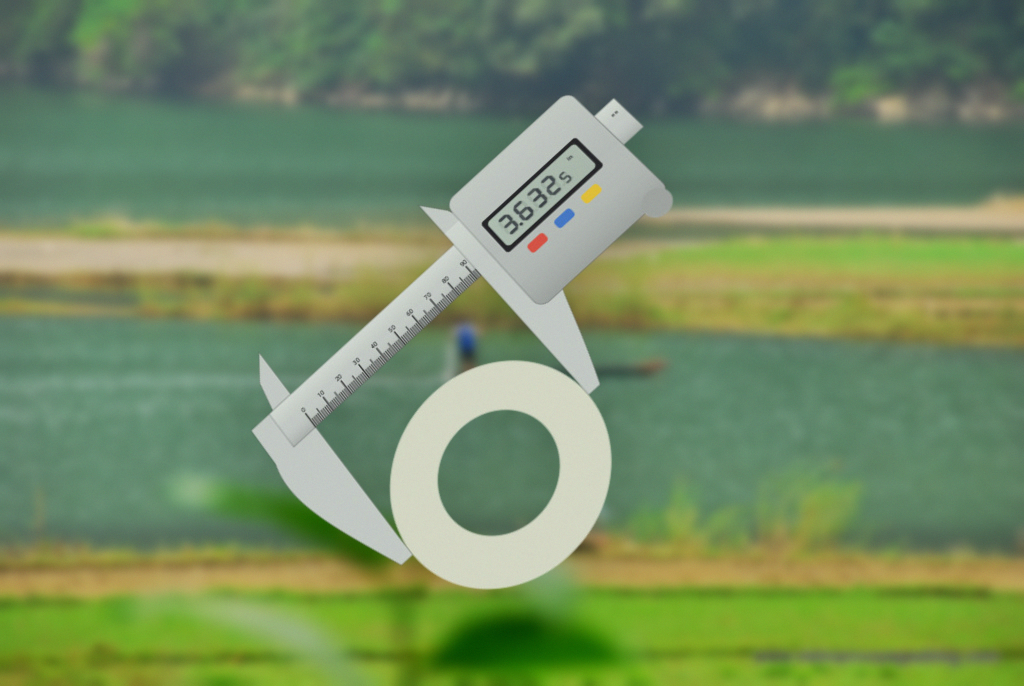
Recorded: 3.6325 in
